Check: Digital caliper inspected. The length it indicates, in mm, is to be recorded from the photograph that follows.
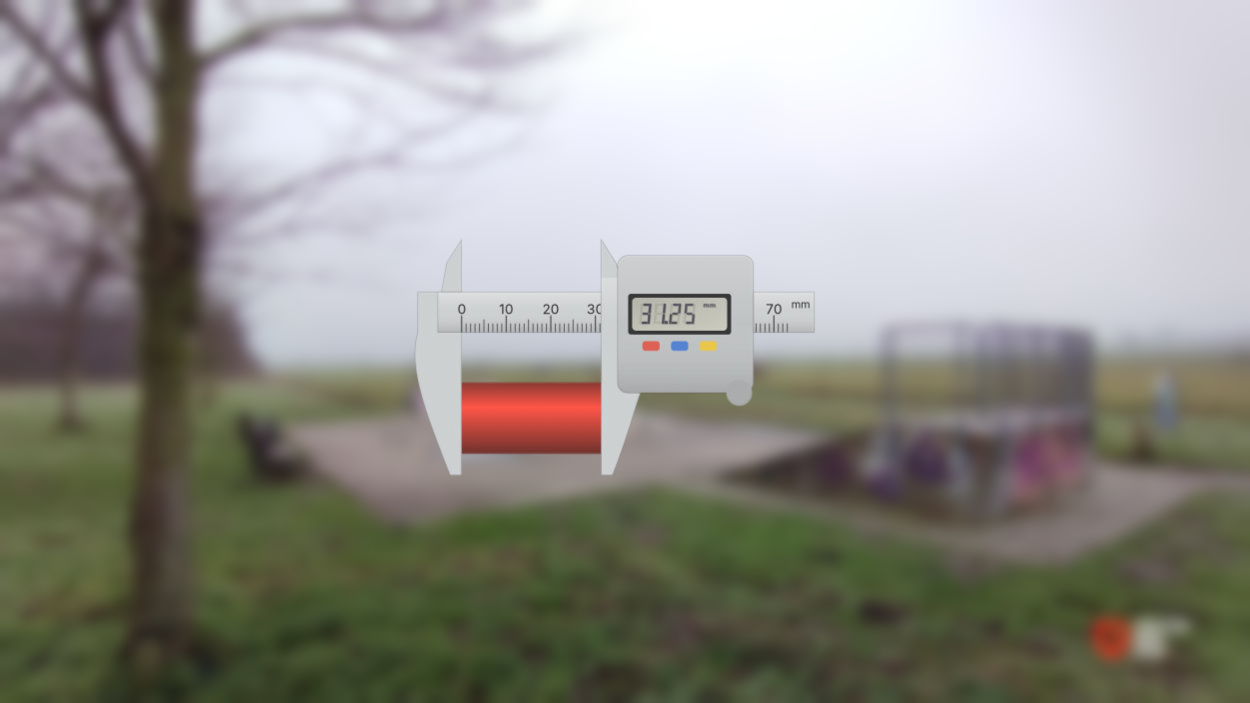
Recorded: 31.25 mm
